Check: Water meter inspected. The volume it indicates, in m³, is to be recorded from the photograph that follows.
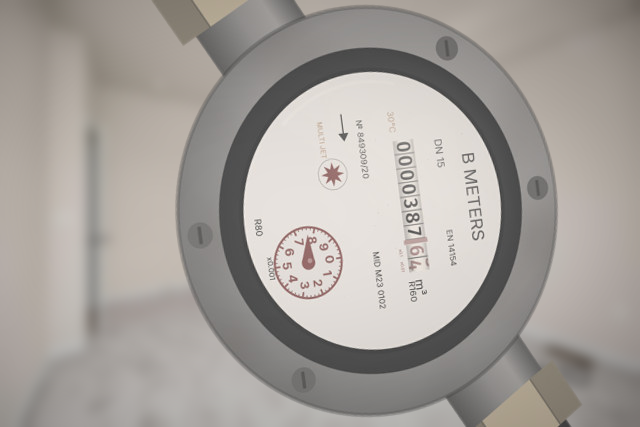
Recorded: 387.637 m³
